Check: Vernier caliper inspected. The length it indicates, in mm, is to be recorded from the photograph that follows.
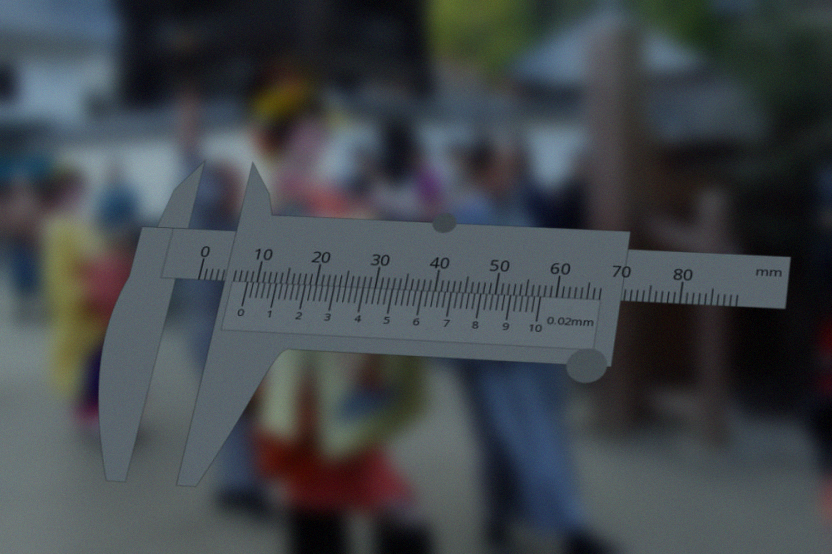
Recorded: 8.4 mm
